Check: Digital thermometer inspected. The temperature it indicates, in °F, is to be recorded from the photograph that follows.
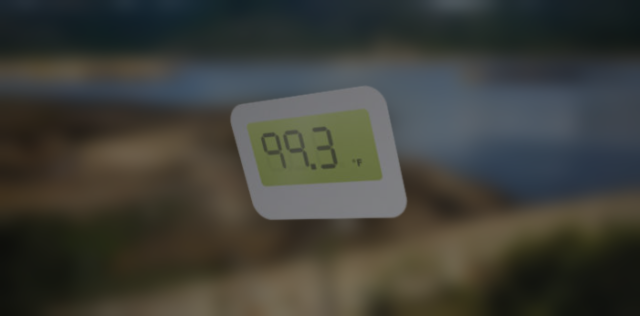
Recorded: 99.3 °F
